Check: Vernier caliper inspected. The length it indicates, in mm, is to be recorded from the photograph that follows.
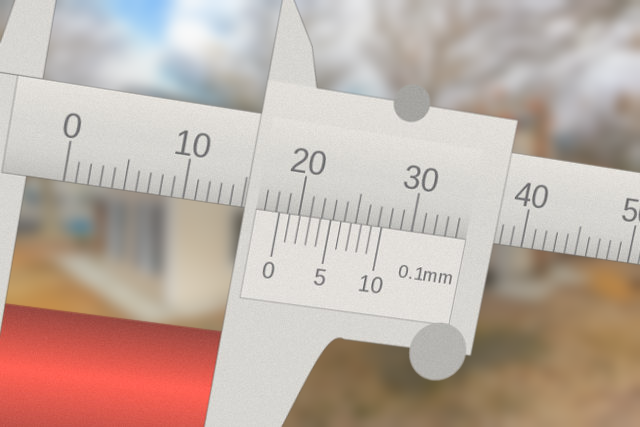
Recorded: 18.3 mm
